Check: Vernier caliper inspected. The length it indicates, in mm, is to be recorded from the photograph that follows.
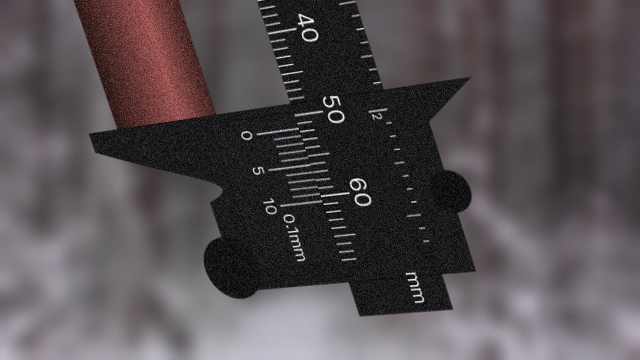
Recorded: 51.6 mm
